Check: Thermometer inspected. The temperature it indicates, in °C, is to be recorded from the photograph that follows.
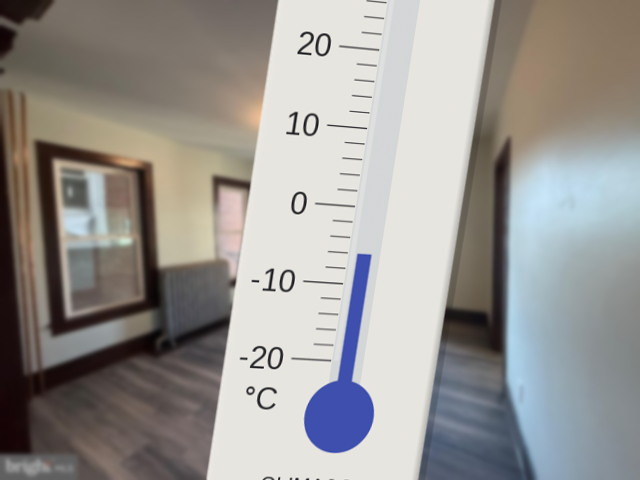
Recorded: -6 °C
